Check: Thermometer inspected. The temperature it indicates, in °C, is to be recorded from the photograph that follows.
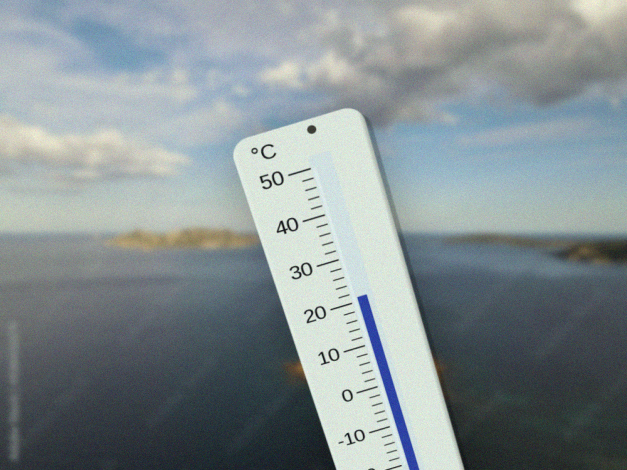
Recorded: 21 °C
